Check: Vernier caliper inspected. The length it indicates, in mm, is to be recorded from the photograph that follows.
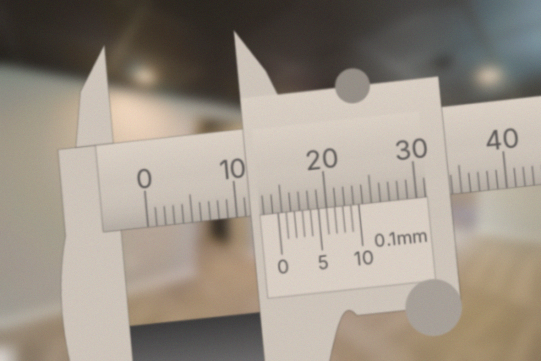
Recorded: 14.6 mm
